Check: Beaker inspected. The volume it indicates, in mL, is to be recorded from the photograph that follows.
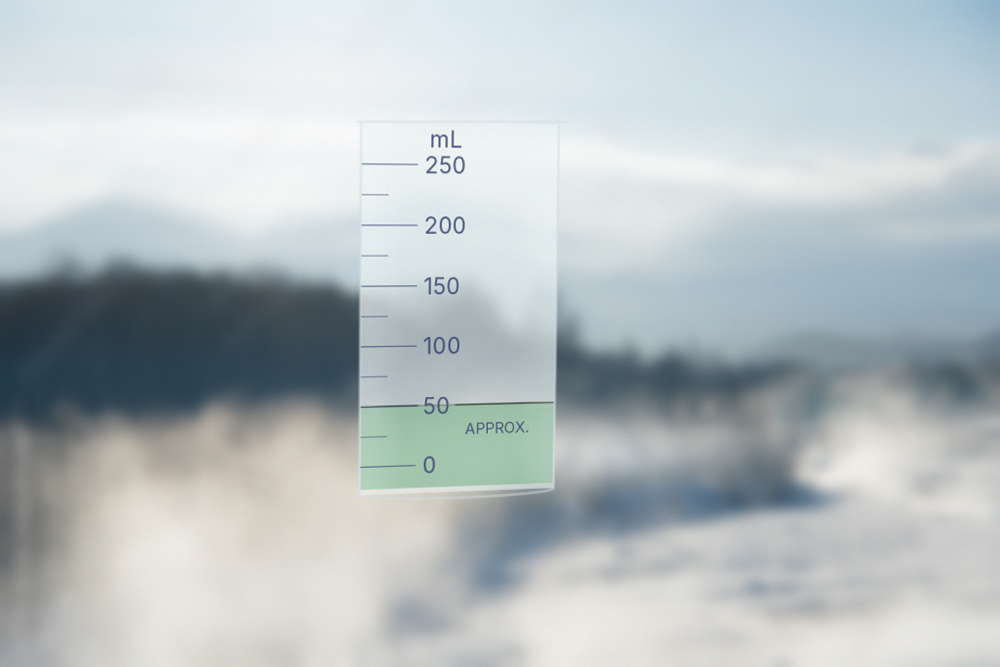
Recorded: 50 mL
